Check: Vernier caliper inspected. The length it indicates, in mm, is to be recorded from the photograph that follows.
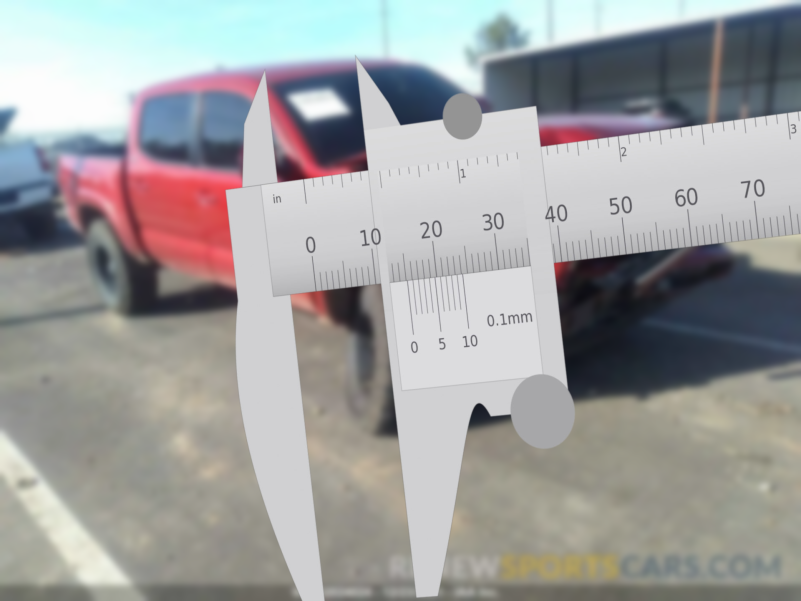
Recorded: 15.2 mm
